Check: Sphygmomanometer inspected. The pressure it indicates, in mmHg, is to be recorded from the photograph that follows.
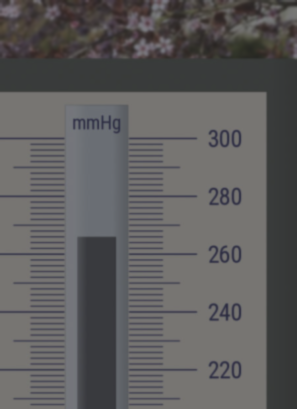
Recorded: 266 mmHg
